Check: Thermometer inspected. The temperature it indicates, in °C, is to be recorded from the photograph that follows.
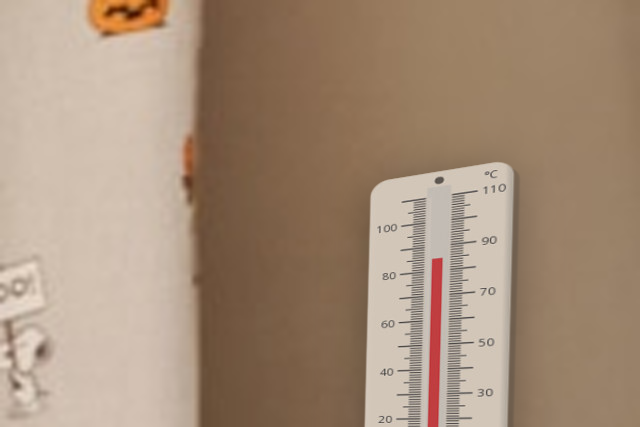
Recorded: 85 °C
